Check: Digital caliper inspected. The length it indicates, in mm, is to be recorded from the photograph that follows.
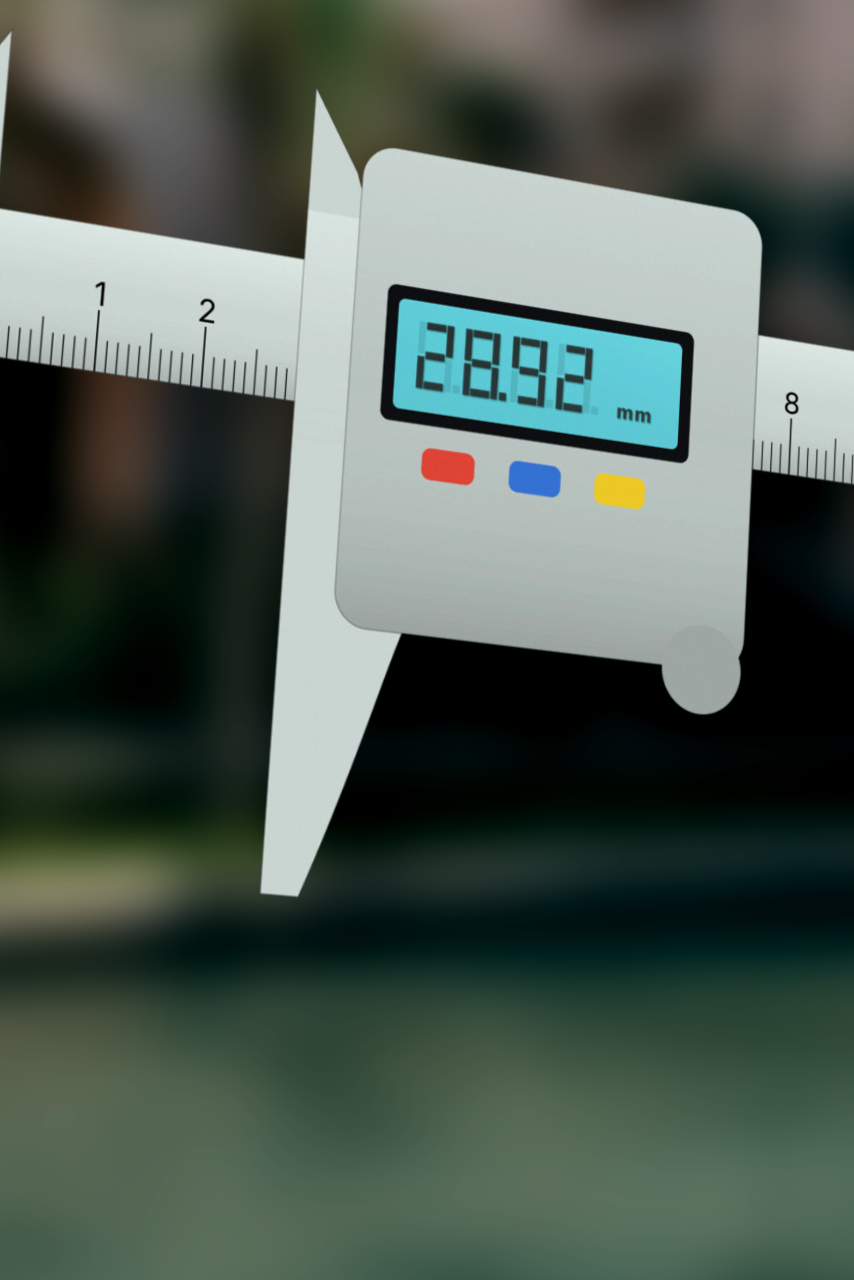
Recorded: 28.92 mm
